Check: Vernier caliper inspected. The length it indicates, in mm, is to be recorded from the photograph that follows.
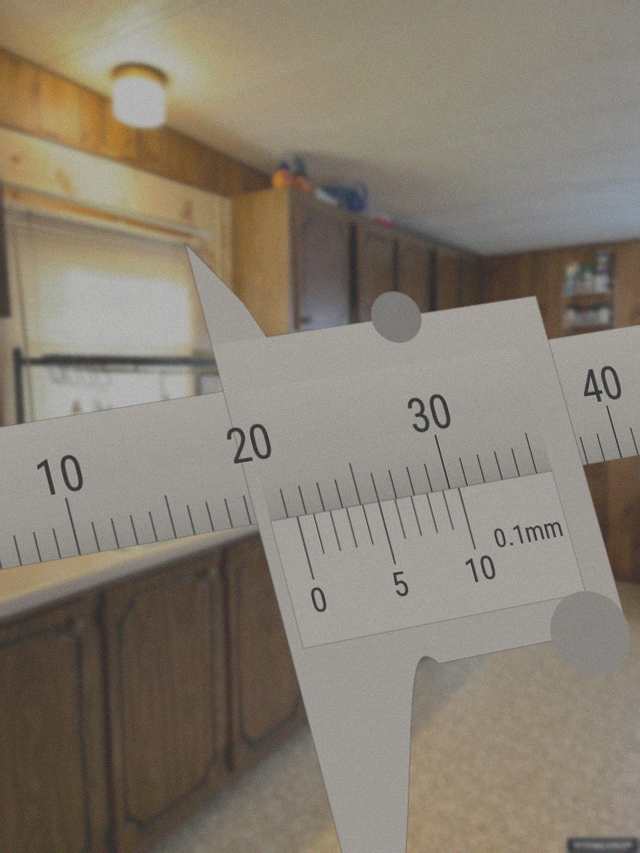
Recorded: 21.5 mm
